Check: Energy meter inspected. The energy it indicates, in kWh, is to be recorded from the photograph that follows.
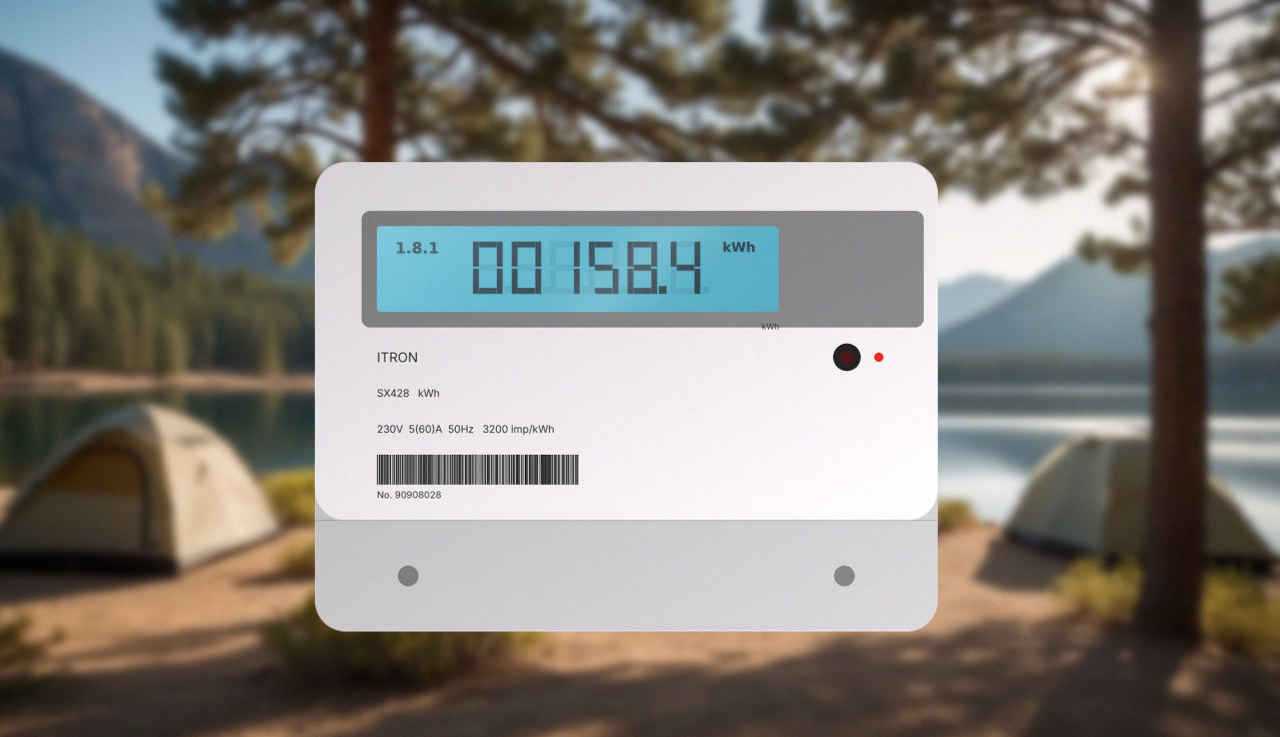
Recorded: 158.4 kWh
